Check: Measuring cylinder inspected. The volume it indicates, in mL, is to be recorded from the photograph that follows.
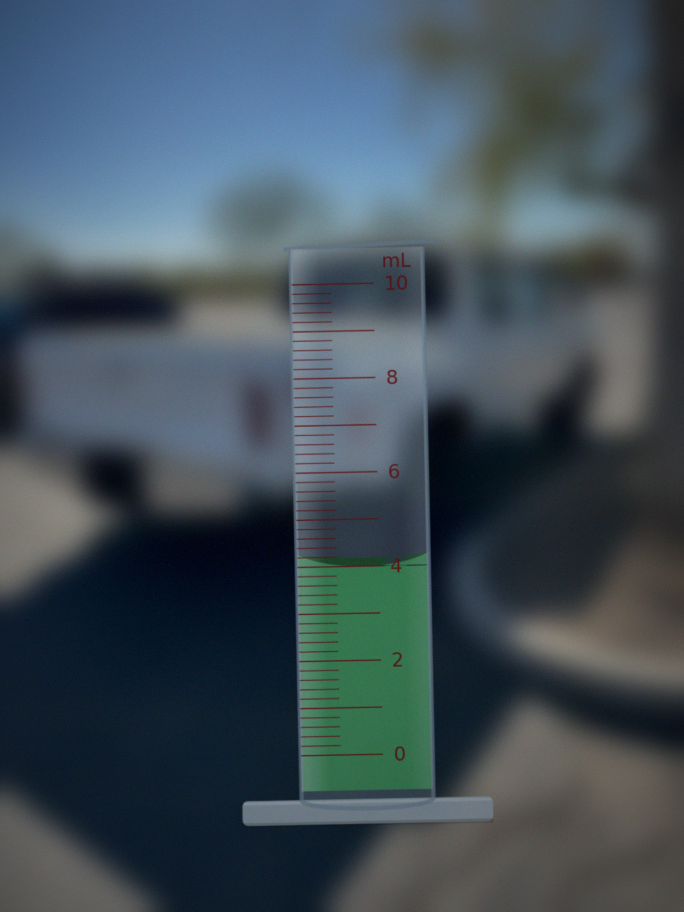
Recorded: 4 mL
